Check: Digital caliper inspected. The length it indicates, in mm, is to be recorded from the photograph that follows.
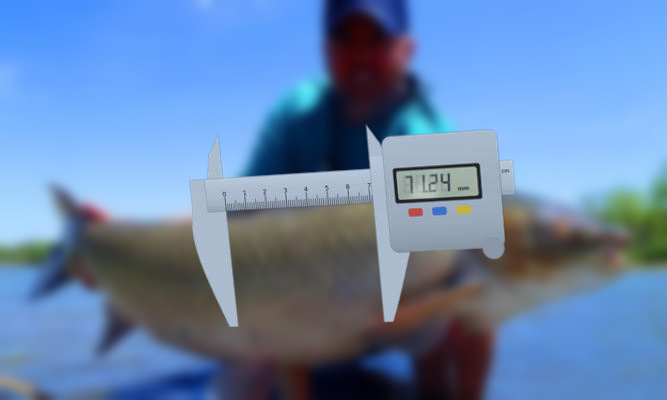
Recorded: 71.24 mm
